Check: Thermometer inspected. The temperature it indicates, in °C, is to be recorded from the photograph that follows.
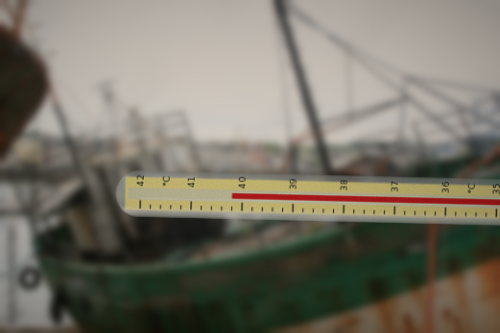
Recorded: 40.2 °C
